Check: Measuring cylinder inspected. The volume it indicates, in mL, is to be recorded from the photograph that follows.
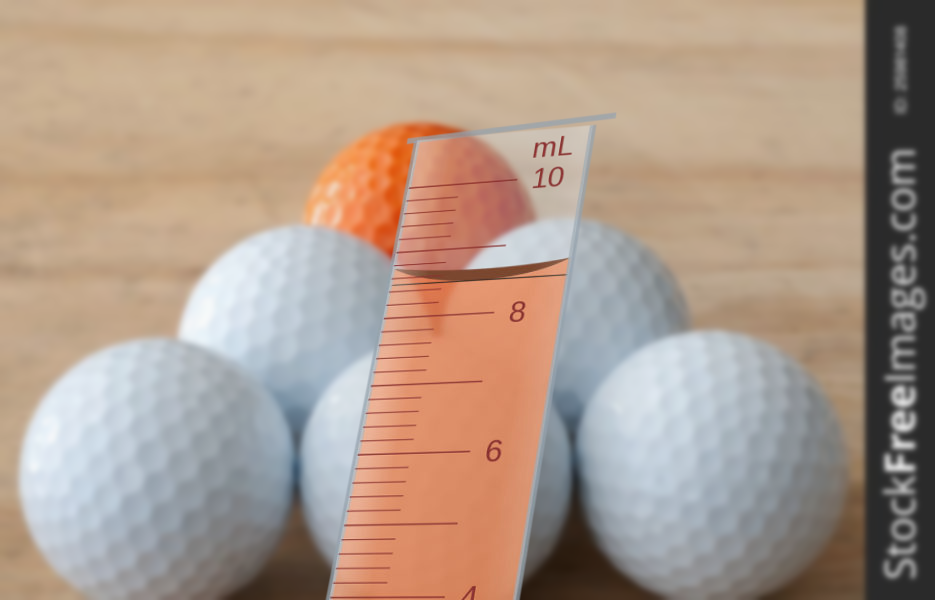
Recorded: 8.5 mL
